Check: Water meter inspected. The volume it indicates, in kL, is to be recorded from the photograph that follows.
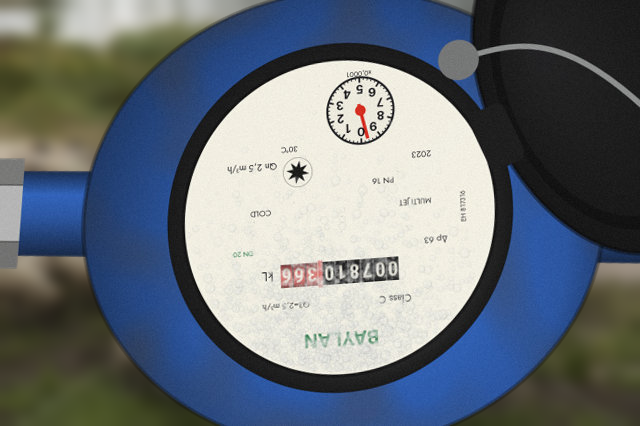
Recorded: 7810.3659 kL
